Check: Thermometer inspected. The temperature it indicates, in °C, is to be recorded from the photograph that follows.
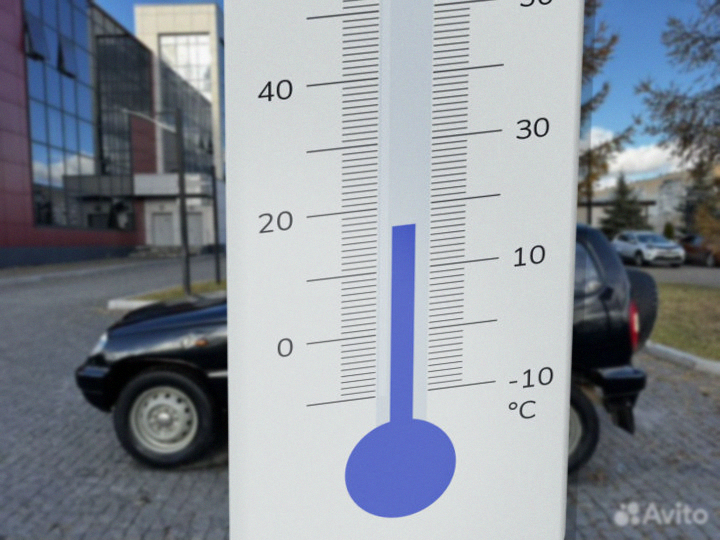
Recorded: 17 °C
